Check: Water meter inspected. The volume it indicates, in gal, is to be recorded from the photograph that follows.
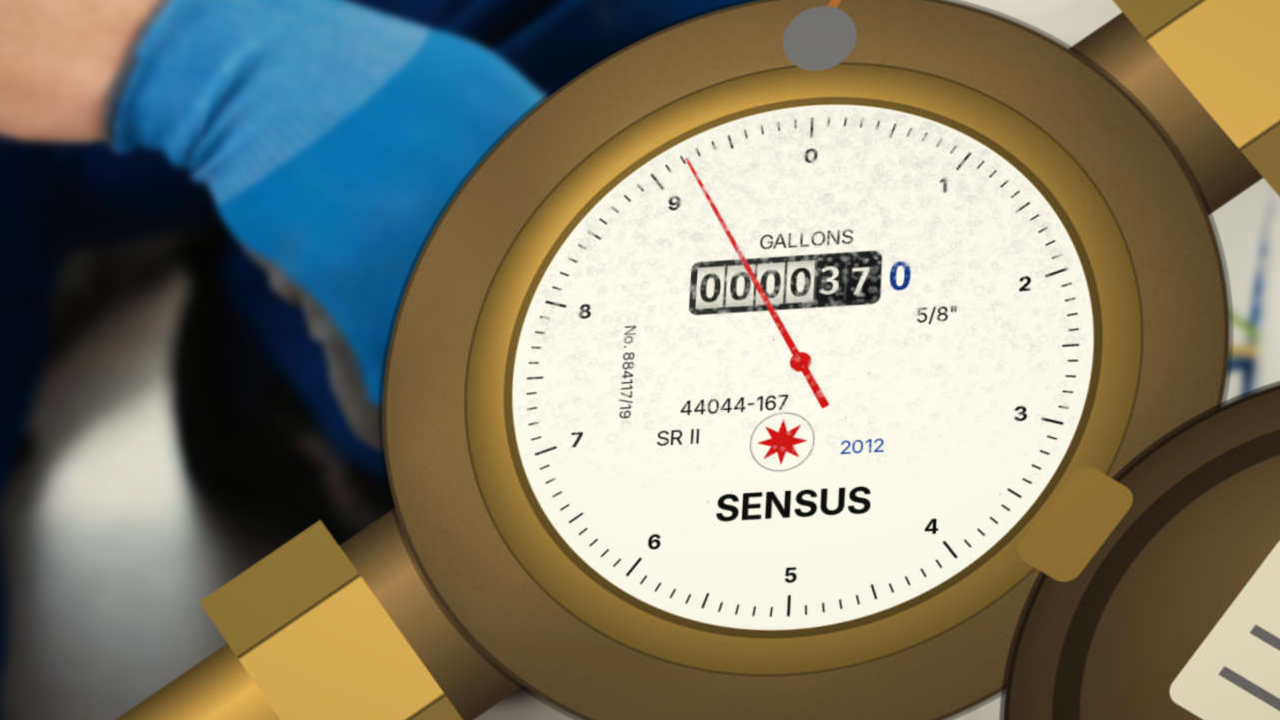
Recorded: 369.2 gal
